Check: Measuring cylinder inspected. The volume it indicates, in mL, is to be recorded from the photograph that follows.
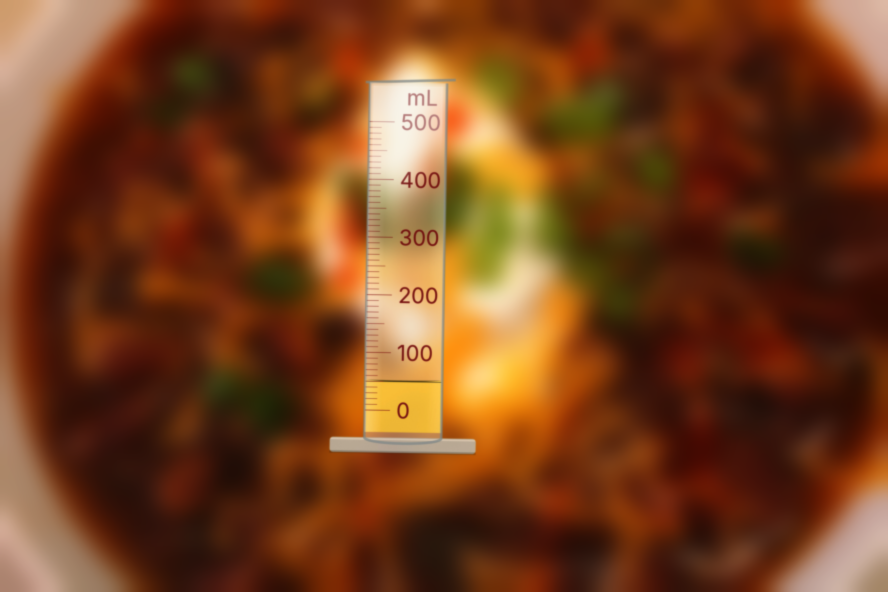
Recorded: 50 mL
